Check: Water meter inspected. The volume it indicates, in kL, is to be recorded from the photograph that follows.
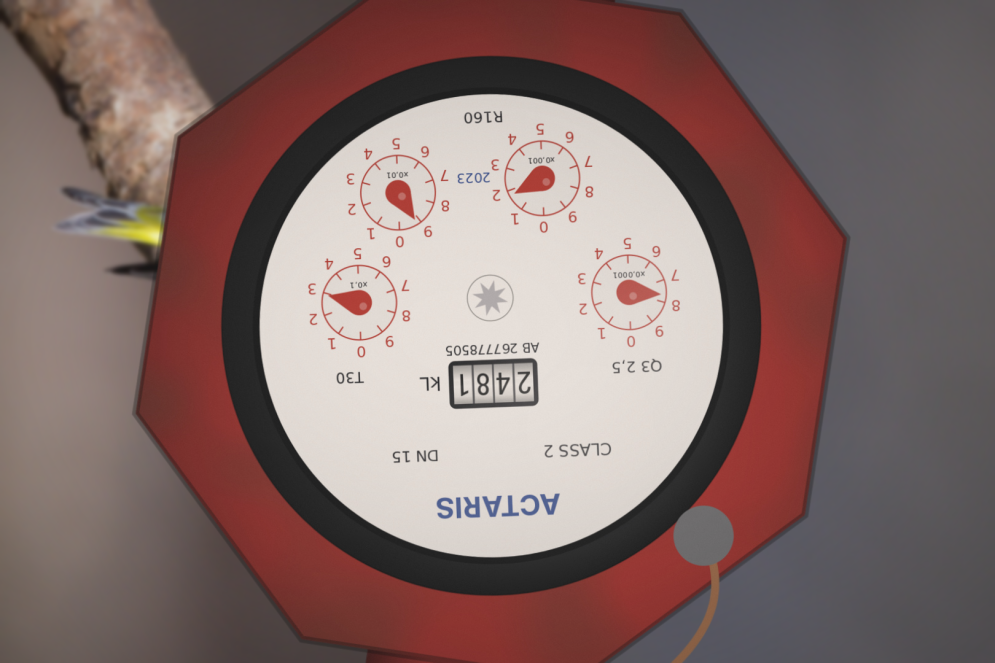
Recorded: 2481.2917 kL
